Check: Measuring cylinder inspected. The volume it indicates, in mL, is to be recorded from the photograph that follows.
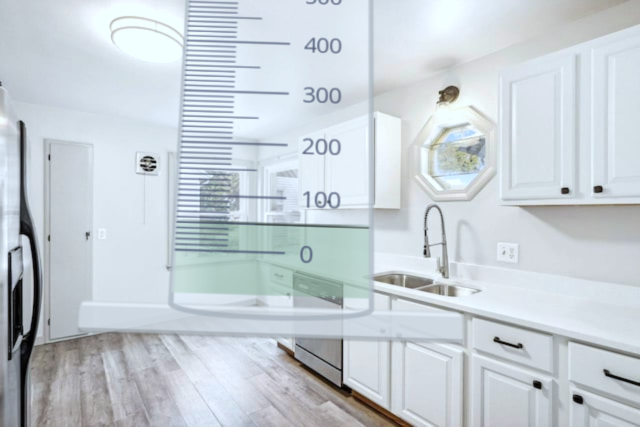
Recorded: 50 mL
